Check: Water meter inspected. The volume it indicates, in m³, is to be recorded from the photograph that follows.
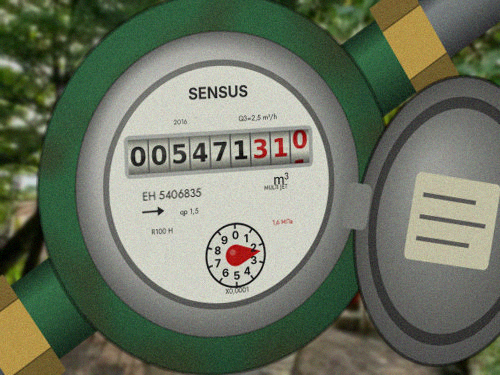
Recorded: 5471.3102 m³
